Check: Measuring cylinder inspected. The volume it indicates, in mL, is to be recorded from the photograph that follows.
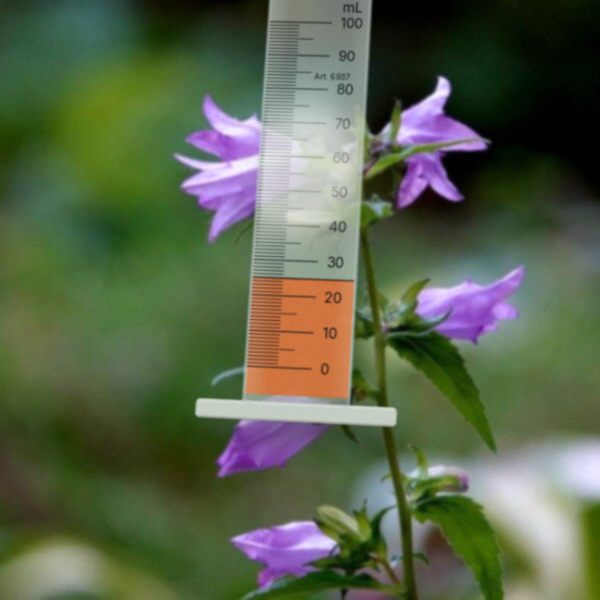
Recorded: 25 mL
